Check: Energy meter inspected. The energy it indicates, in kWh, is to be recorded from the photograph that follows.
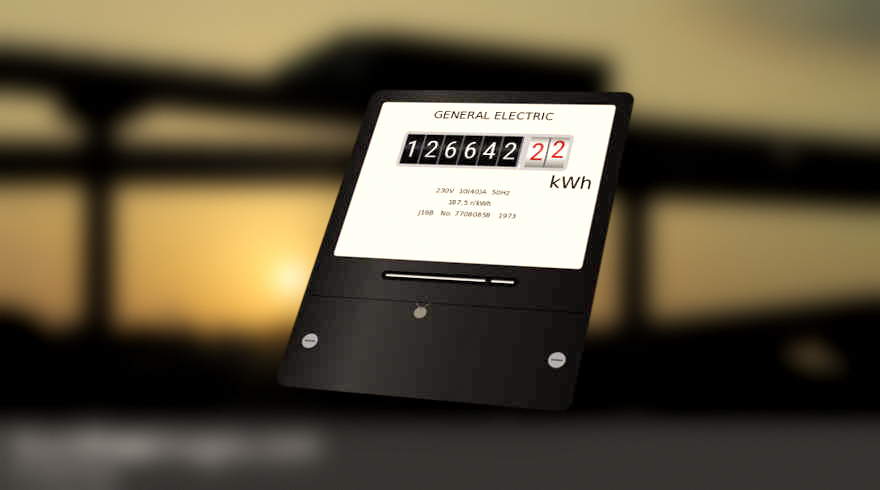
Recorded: 126642.22 kWh
